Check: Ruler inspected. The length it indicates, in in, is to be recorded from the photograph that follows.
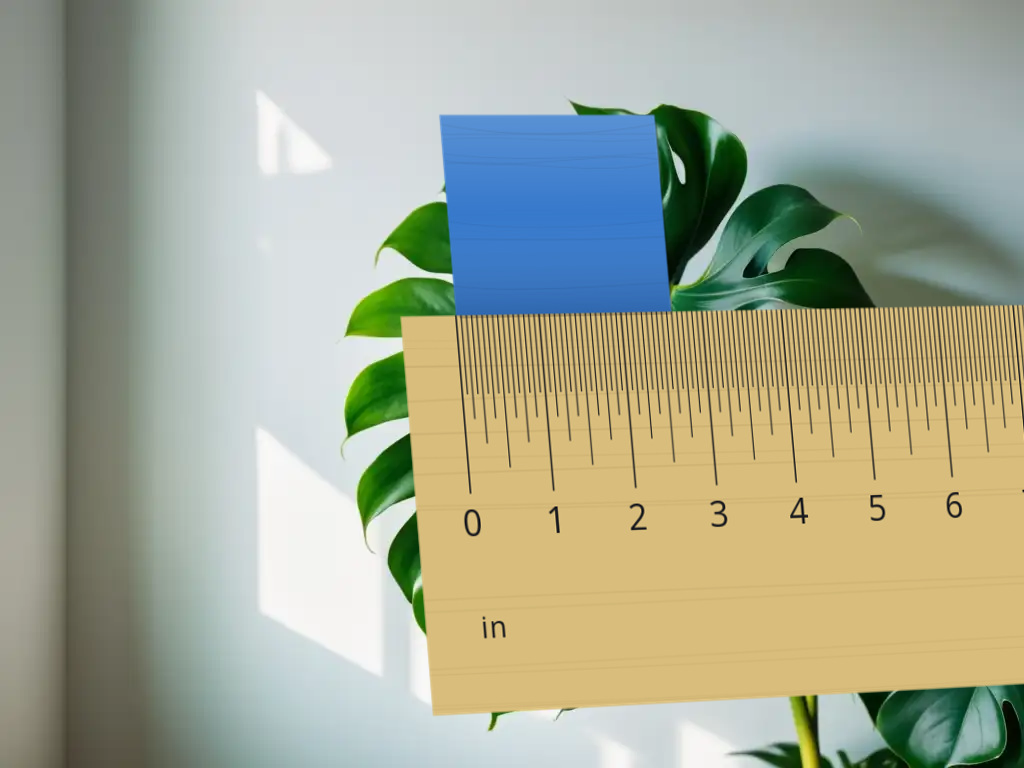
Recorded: 2.625 in
